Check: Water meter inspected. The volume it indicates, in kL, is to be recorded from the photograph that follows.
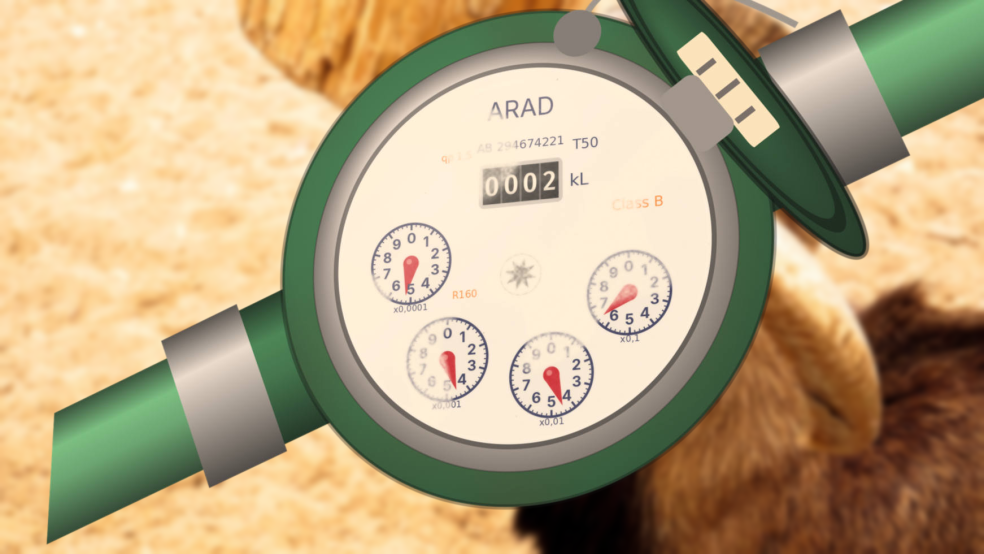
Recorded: 2.6445 kL
